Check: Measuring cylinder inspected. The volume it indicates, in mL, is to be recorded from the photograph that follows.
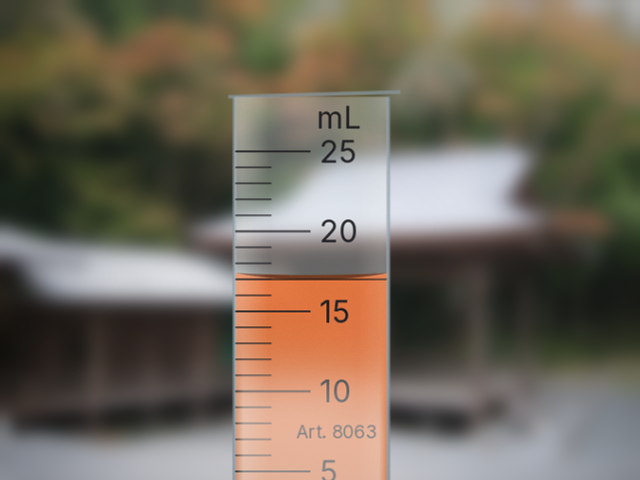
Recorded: 17 mL
